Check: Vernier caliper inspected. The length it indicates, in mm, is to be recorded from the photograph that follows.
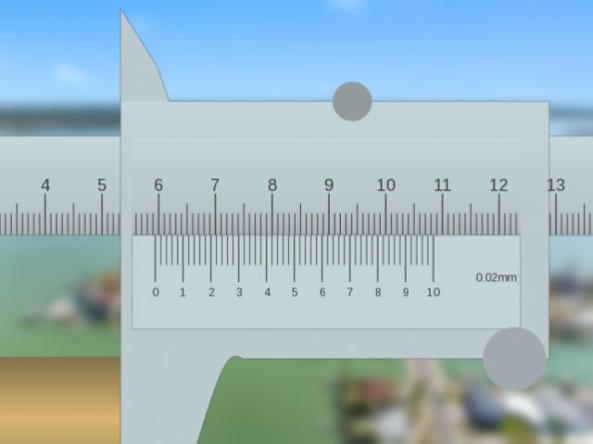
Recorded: 59.4 mm
